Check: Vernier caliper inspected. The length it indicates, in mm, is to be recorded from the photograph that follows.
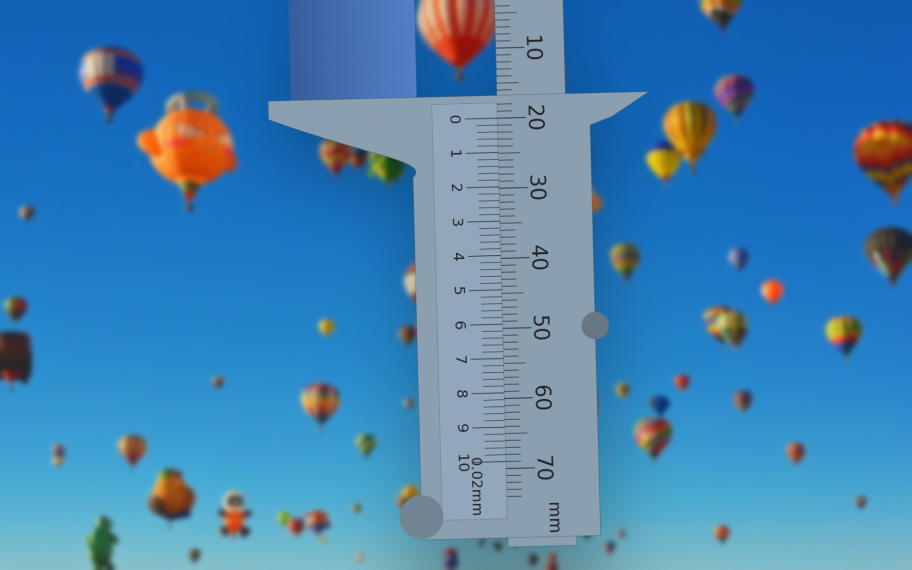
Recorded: 20.0 mm
